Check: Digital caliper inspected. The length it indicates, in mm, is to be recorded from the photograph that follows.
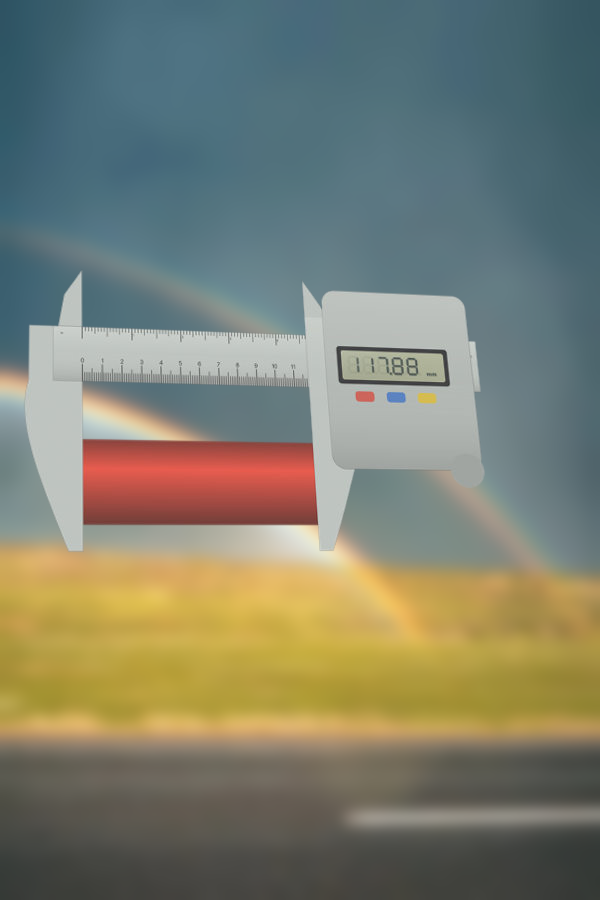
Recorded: 117.88 mm
